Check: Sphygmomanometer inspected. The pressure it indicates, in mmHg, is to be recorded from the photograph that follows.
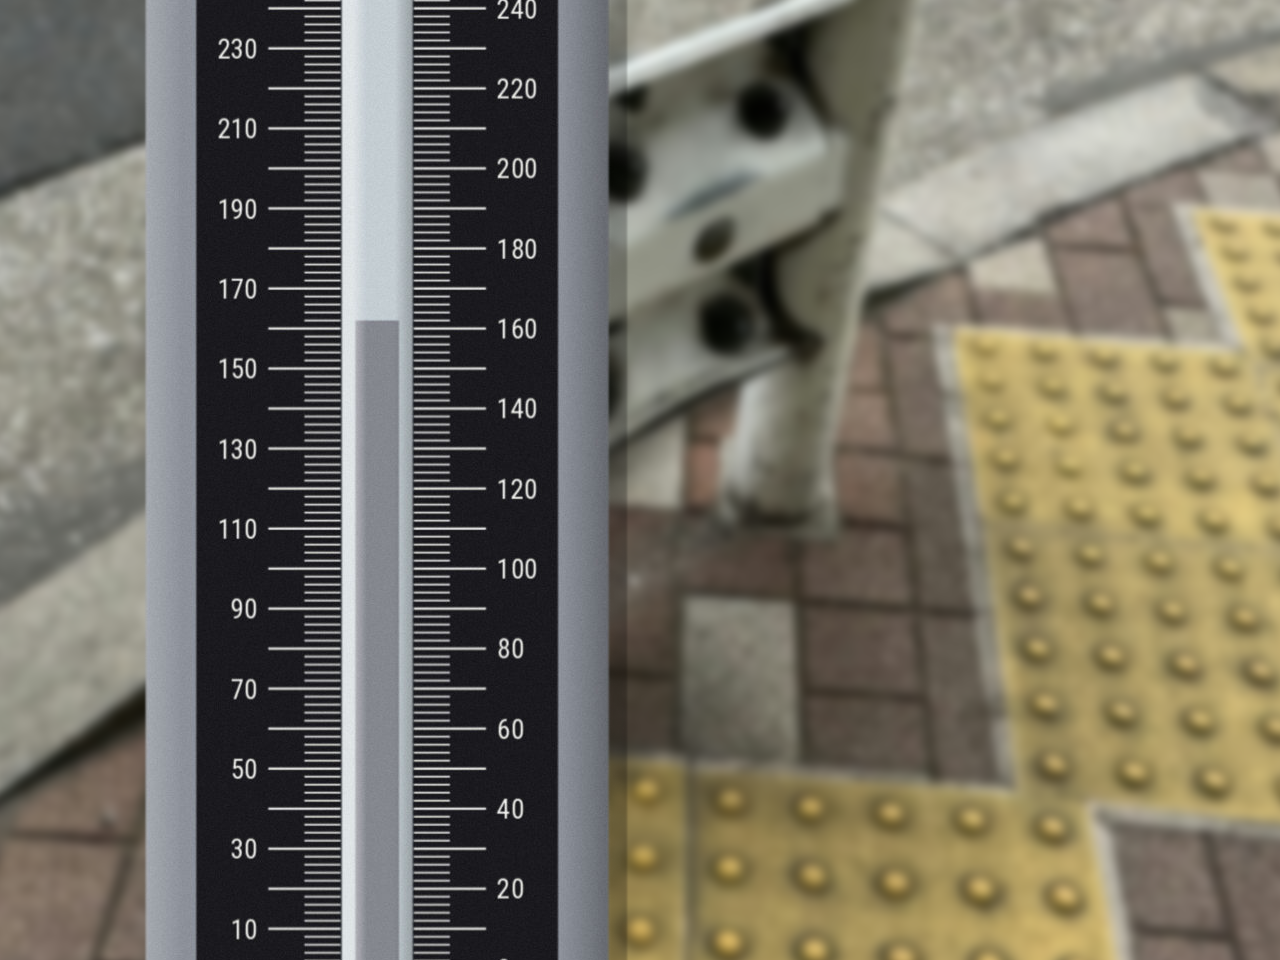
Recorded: 162 mmHg
